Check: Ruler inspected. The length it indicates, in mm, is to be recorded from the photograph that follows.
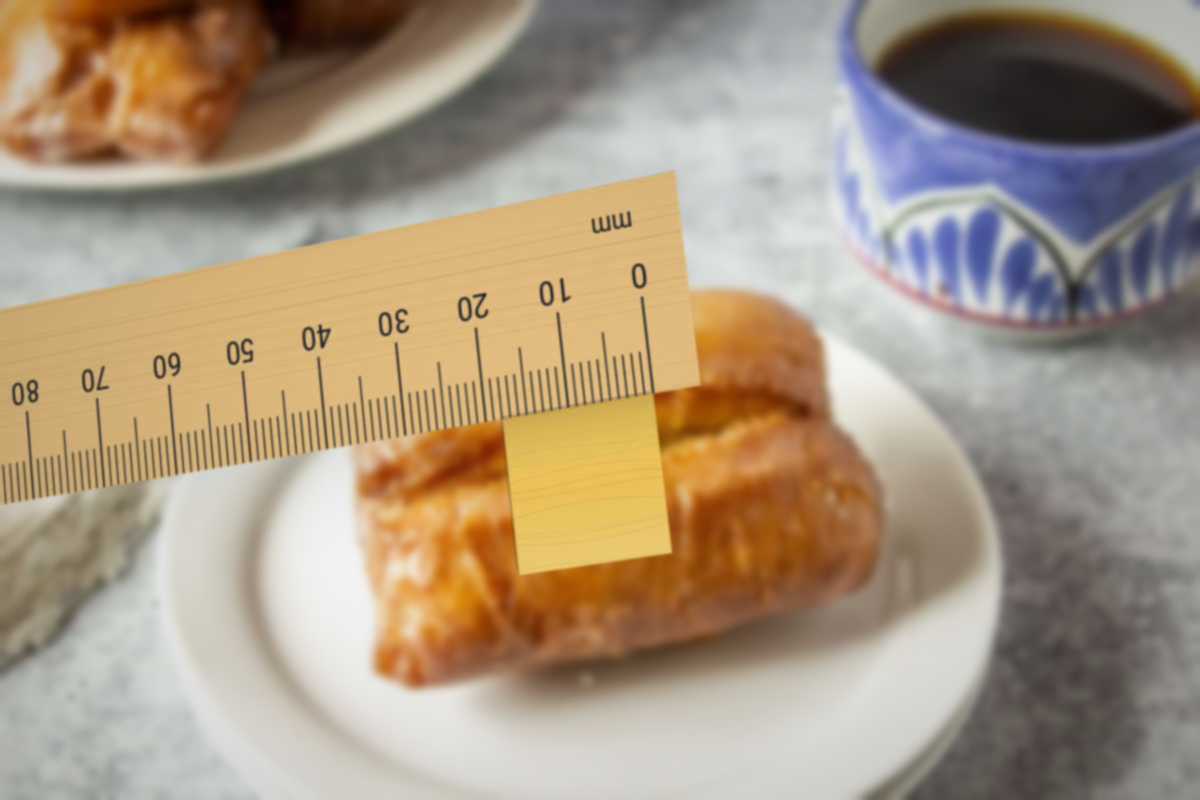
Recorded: 18 mm
